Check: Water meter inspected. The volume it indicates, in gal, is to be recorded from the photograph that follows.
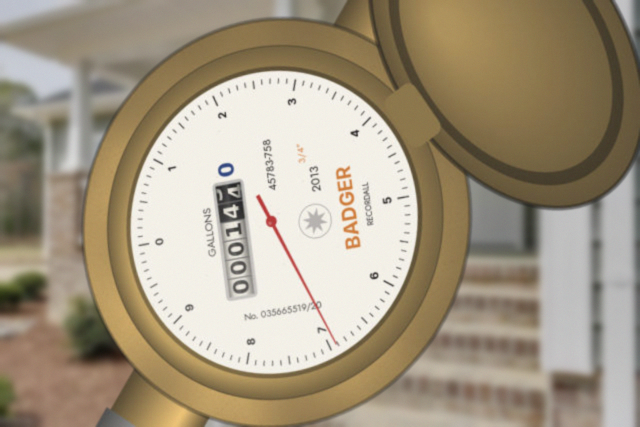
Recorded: 1436.9 gal
